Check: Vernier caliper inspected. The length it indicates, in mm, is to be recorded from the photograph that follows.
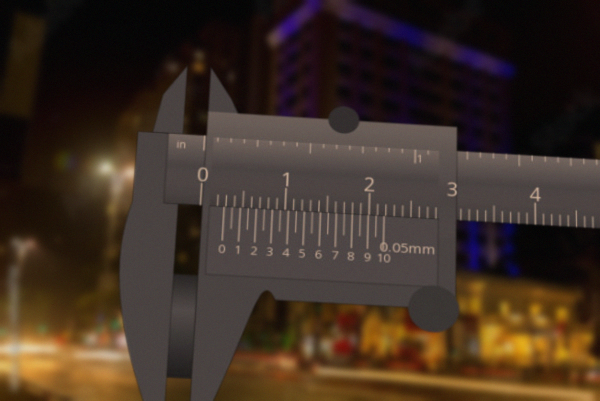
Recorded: 2.8 mm
